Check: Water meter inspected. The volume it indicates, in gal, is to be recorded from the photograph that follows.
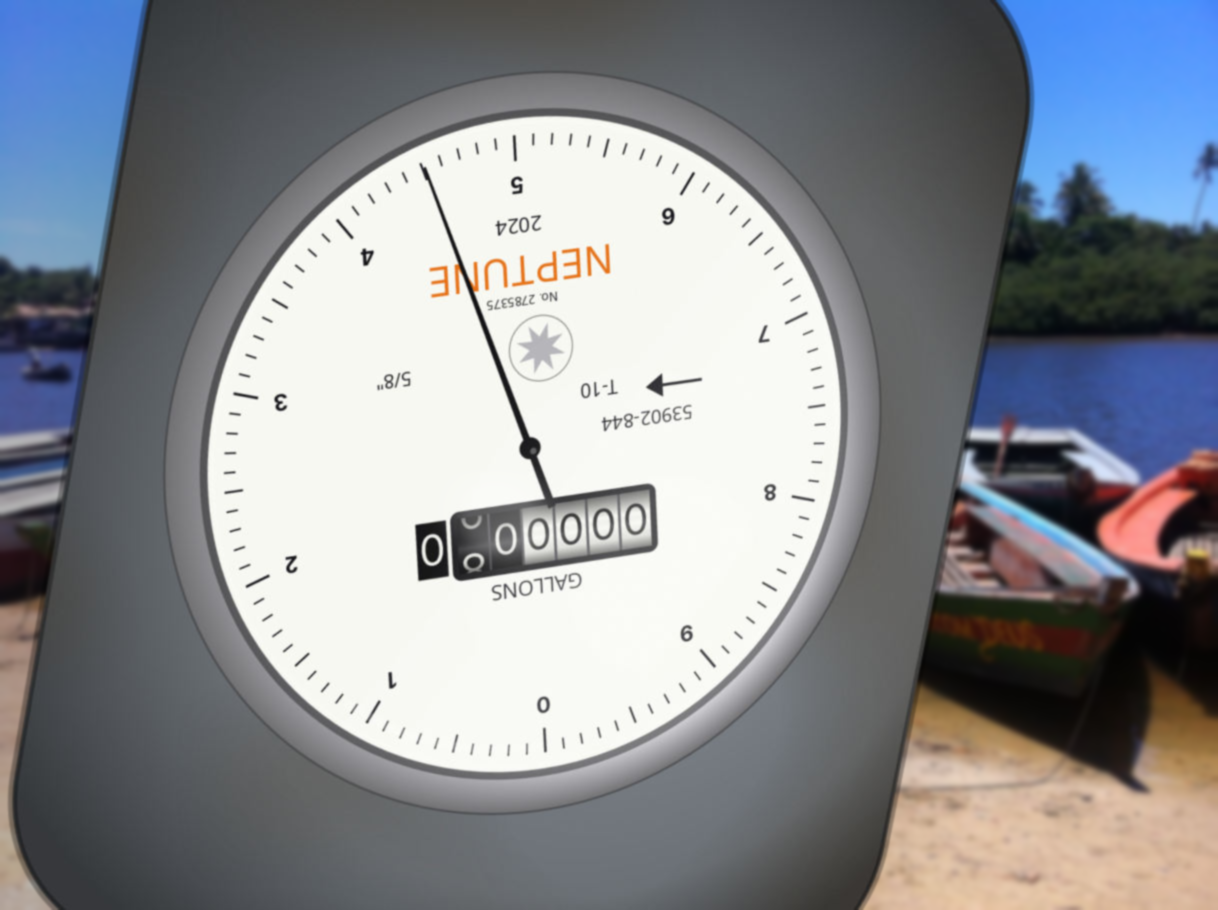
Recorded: 84.5 gal
